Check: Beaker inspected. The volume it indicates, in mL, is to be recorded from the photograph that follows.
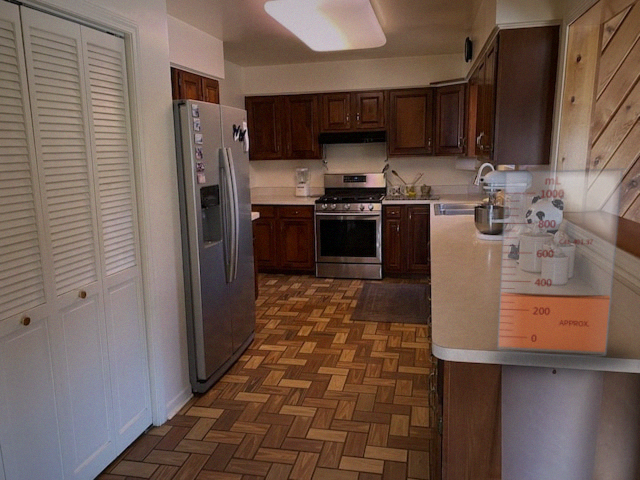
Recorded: 300 mL
